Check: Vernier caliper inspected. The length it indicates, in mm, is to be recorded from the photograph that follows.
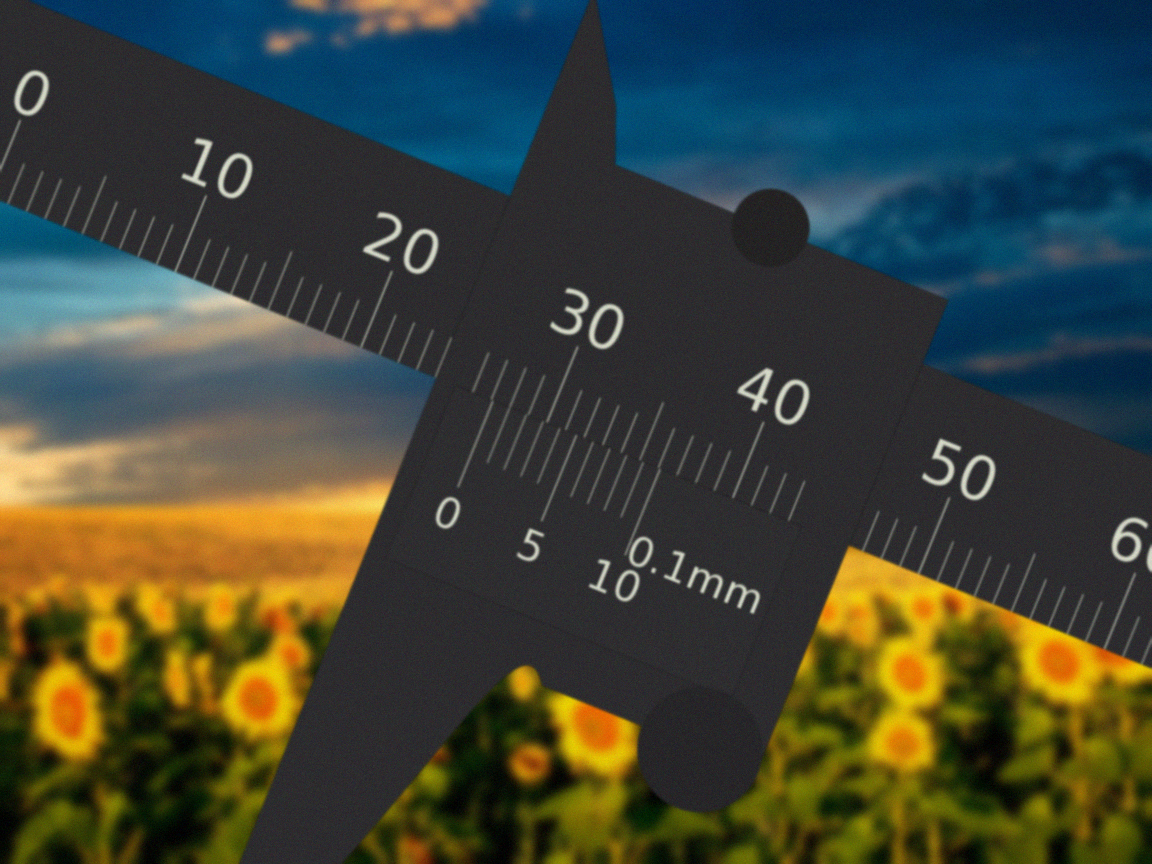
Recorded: 27.1 mm
